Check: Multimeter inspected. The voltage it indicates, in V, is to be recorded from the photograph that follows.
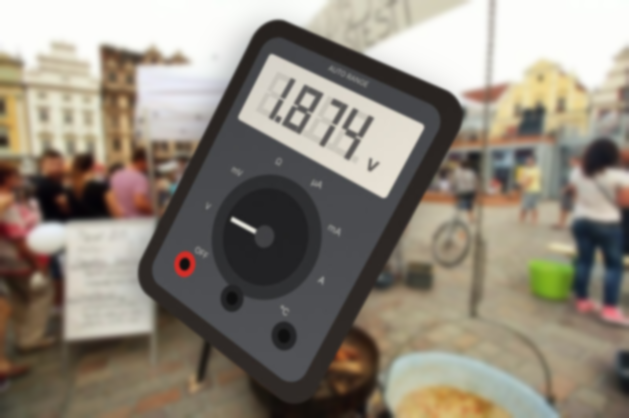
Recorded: 1.874 V
